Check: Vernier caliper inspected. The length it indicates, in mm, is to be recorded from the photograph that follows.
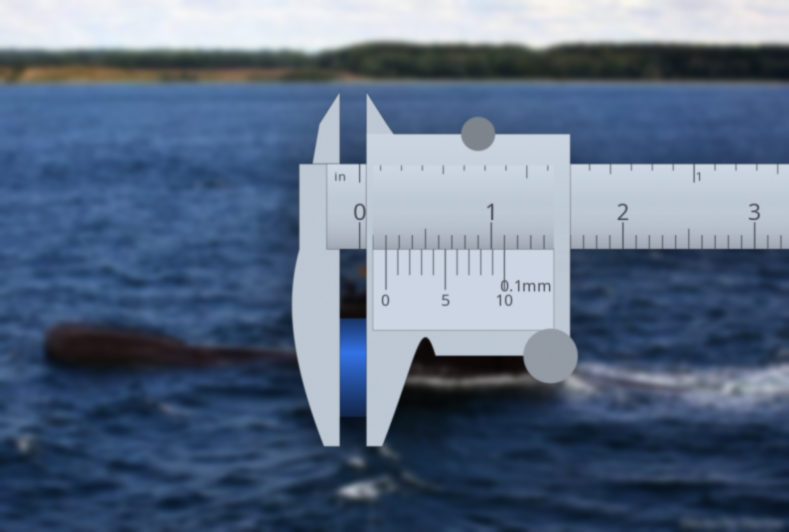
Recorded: 2.0 mm
